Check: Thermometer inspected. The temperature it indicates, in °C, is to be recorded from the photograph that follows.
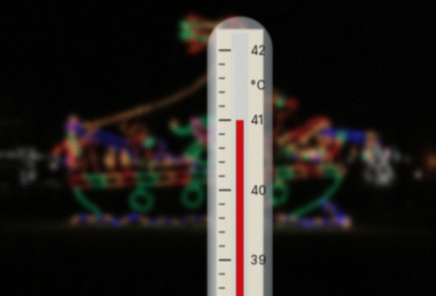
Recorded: 41 °C
